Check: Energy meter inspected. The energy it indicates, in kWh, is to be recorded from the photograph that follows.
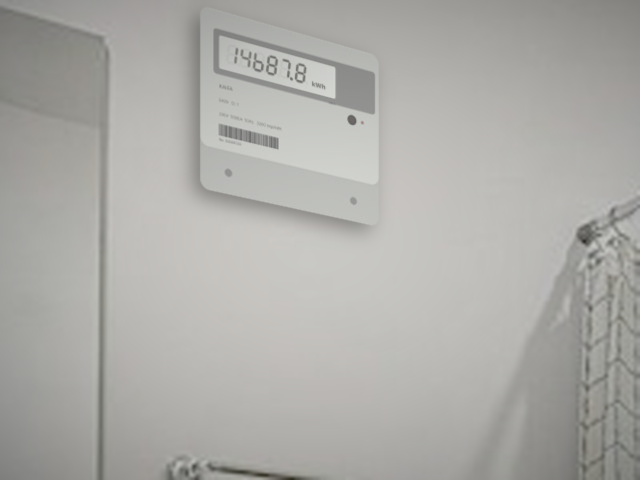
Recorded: 14687.8 kWh
